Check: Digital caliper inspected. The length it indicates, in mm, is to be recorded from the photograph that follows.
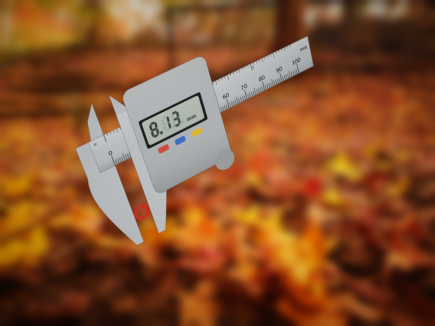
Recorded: 8.13 mm
